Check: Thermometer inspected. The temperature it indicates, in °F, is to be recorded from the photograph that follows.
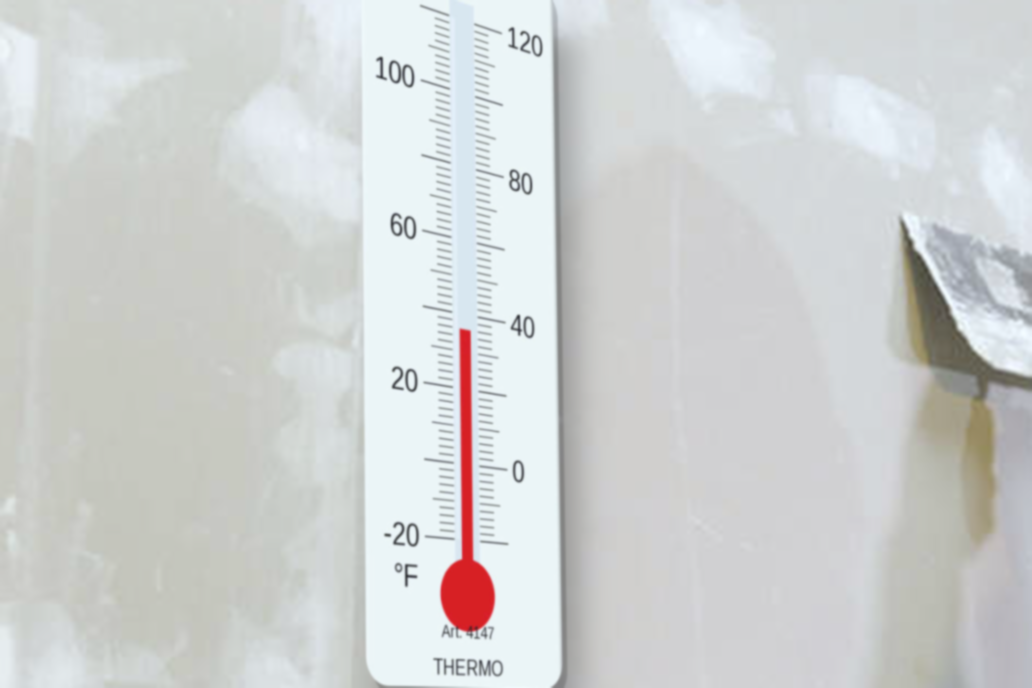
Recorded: 36 °F
